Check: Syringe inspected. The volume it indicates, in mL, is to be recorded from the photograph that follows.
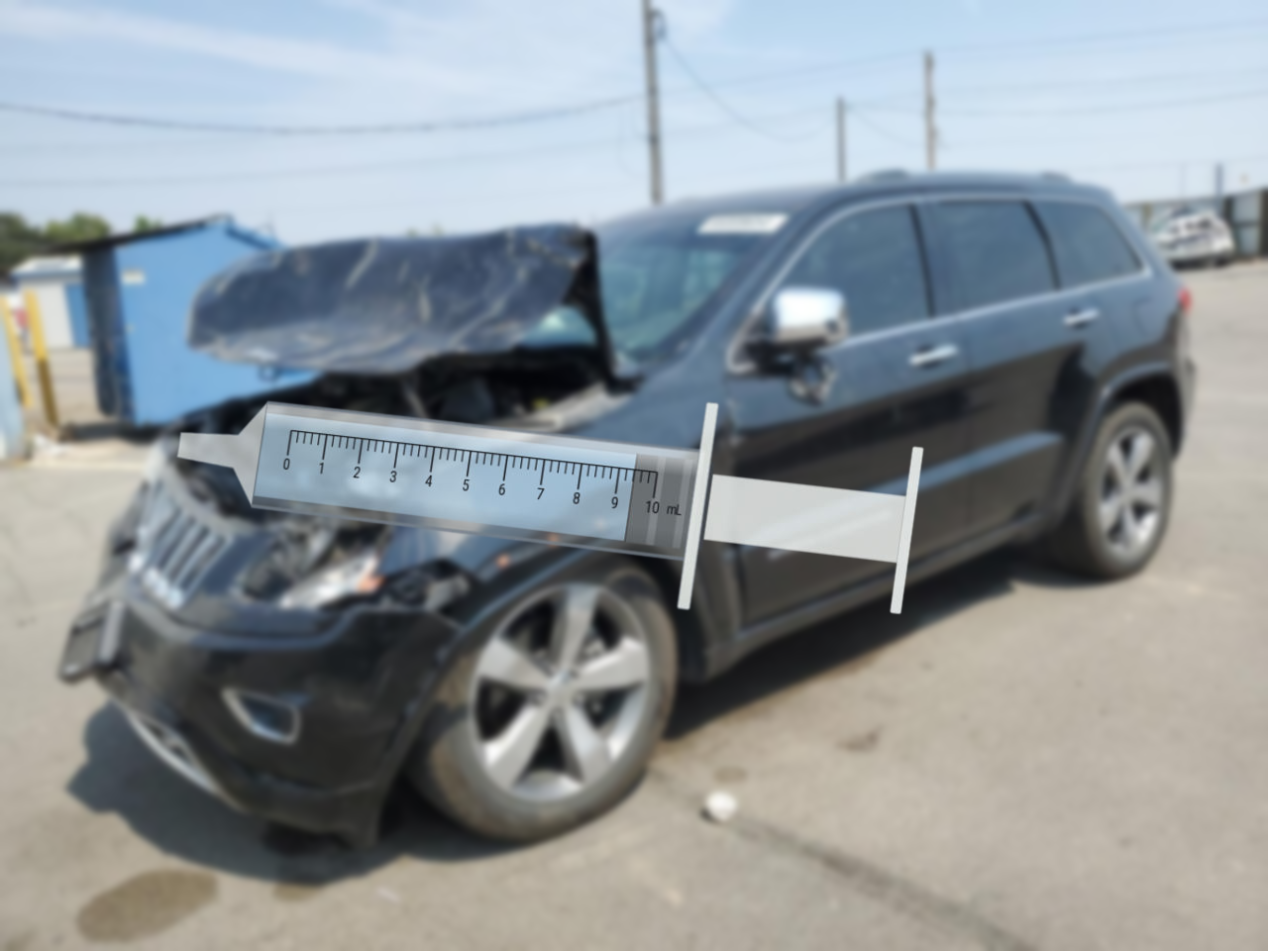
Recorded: 9.4 mL
